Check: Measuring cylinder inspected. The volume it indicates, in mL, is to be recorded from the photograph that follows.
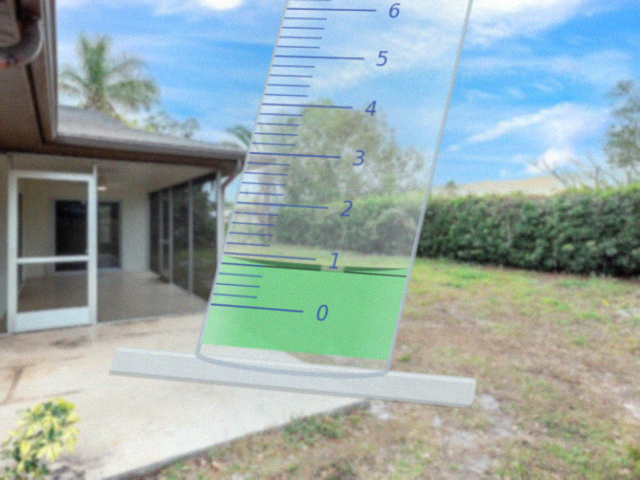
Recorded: 0.8 mL
